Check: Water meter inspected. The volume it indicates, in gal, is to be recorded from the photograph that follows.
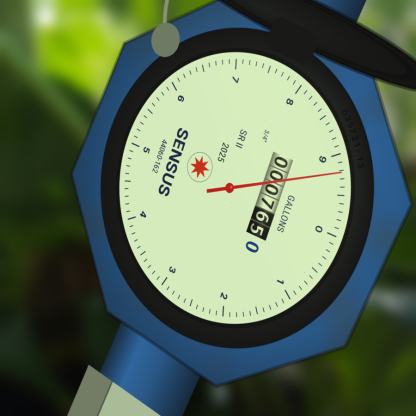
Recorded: 7649.2 gal
